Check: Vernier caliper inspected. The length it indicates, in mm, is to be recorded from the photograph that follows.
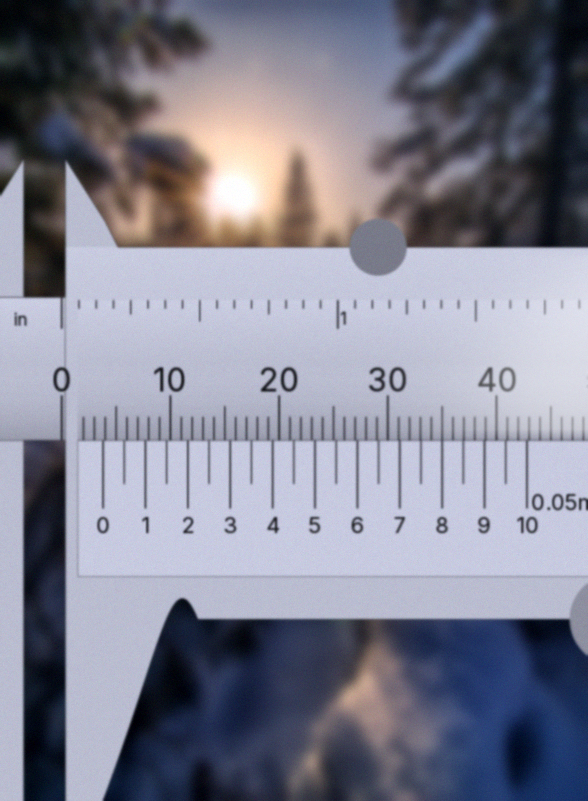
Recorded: 3.8 mm
